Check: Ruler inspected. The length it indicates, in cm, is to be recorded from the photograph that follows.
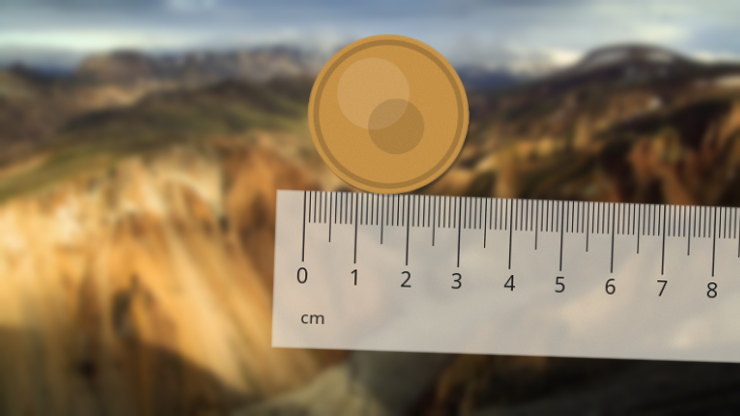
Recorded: 3.1 cm
